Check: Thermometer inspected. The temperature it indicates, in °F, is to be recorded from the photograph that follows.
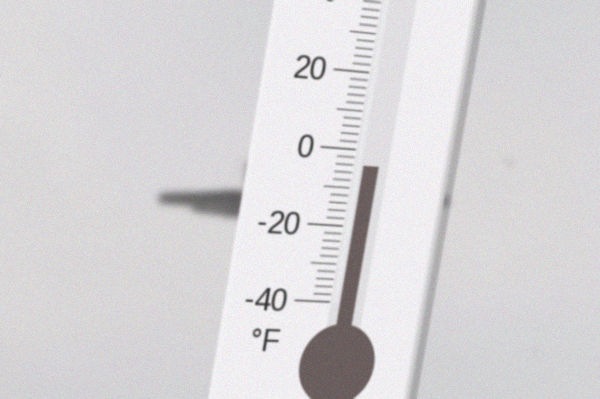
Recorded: -4 °F
